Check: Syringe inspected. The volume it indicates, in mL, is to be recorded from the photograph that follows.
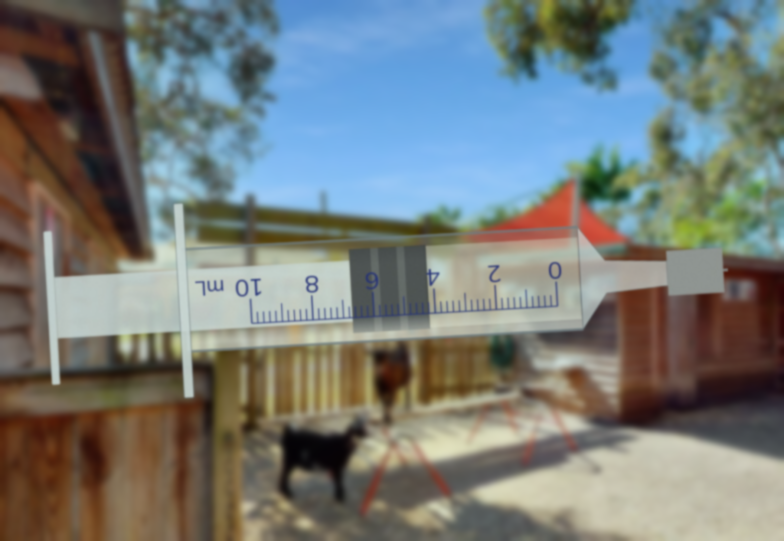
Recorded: 4.2 mL
